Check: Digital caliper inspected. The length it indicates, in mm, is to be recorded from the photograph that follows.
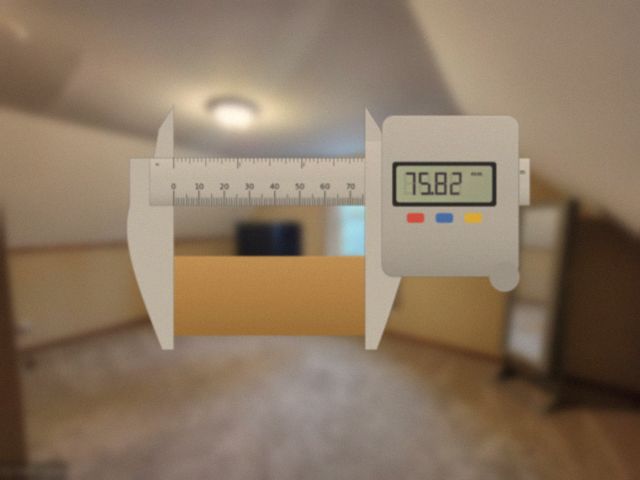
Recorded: 75.82 mm
